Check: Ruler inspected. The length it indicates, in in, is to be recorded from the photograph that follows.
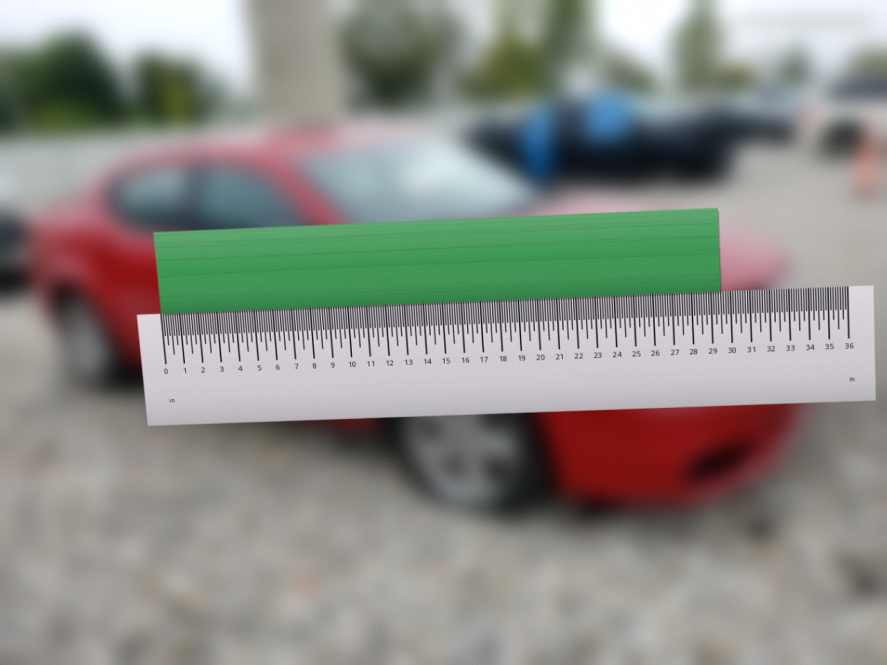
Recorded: 29.5 in
